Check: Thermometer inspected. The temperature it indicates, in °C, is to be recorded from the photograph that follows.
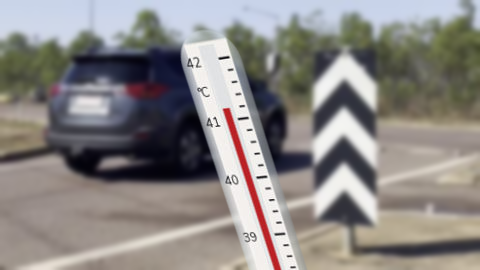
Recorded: 41.2 °C
